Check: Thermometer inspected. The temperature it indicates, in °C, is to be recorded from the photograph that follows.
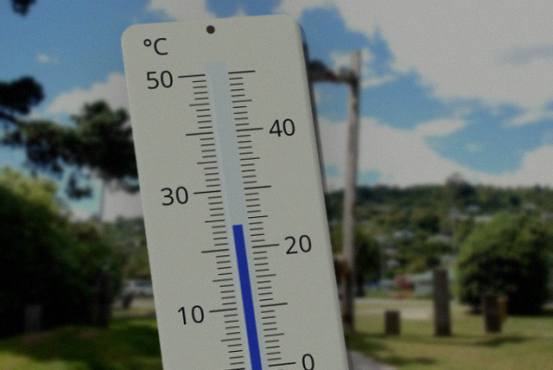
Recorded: 24 °C
